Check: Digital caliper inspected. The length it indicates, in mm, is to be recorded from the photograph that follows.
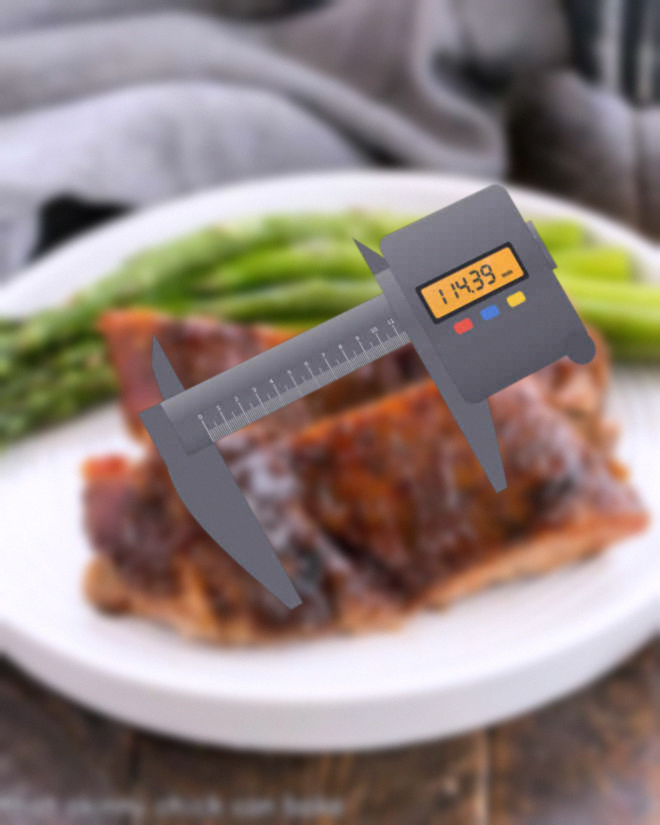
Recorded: 114.39 mm
